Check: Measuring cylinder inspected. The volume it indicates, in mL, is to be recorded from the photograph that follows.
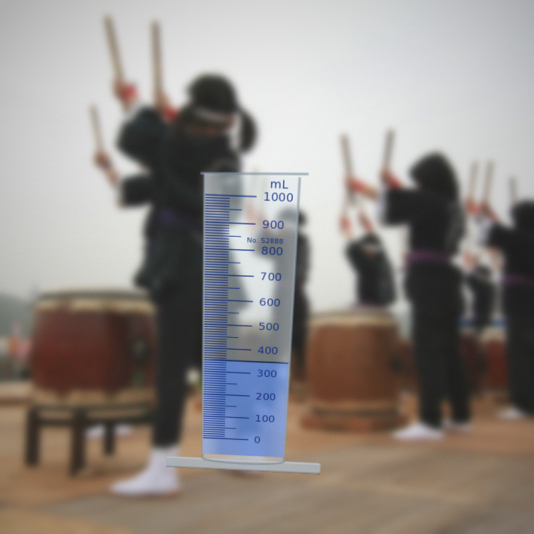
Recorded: 350 mL
